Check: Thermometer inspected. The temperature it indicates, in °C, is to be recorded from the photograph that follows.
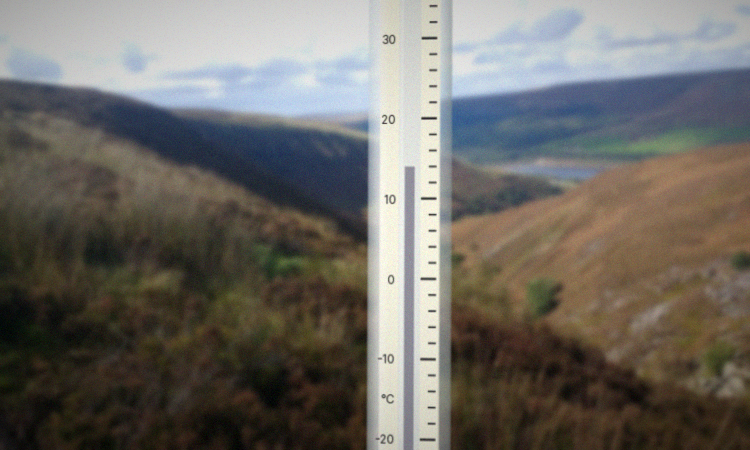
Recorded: 14 °C
